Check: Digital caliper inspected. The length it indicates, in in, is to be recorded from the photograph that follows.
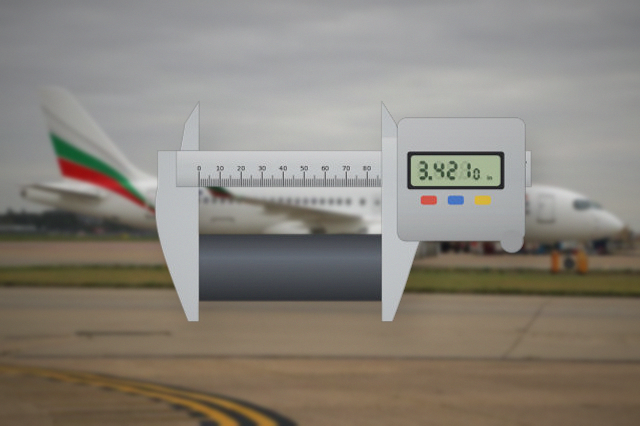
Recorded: 3.4210 in
